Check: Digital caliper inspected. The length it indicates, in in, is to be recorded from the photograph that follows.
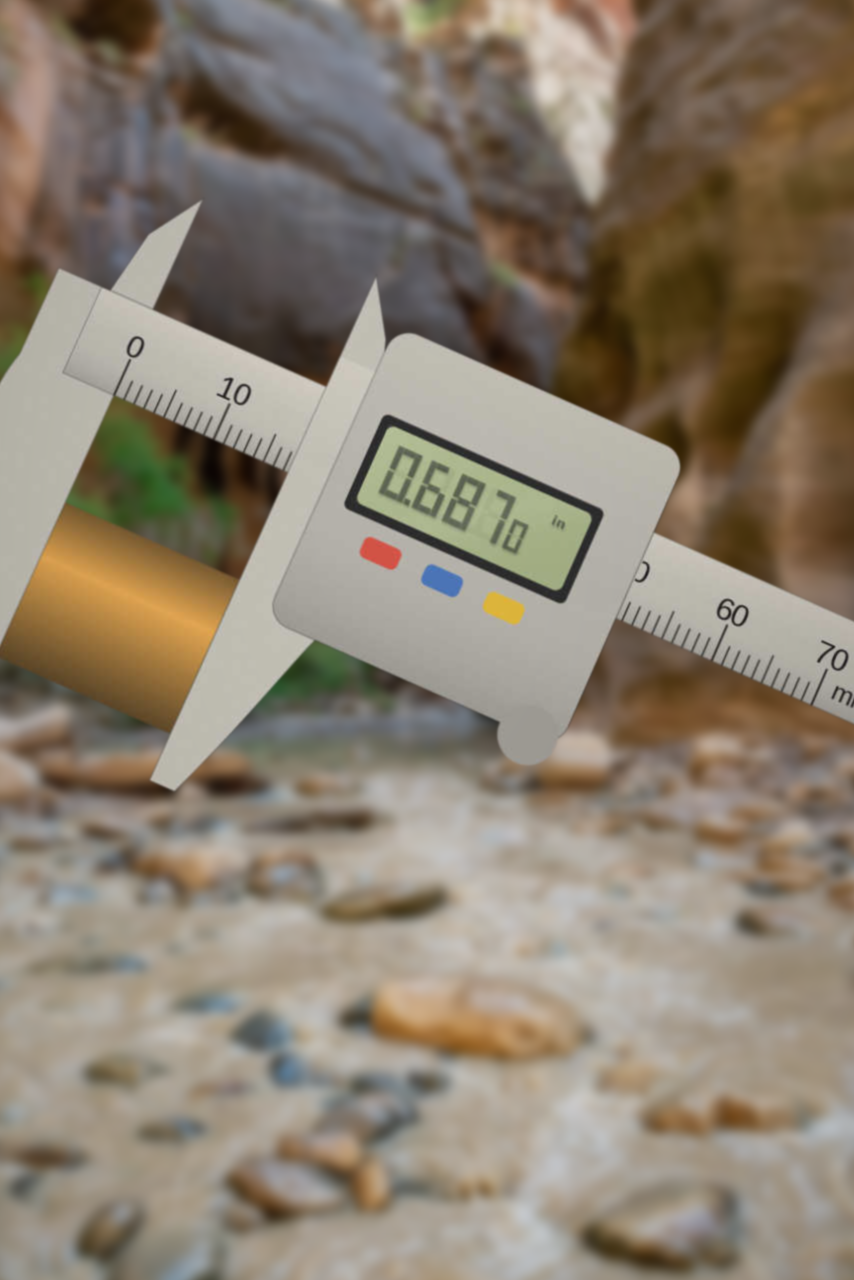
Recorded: 0.6870 in
